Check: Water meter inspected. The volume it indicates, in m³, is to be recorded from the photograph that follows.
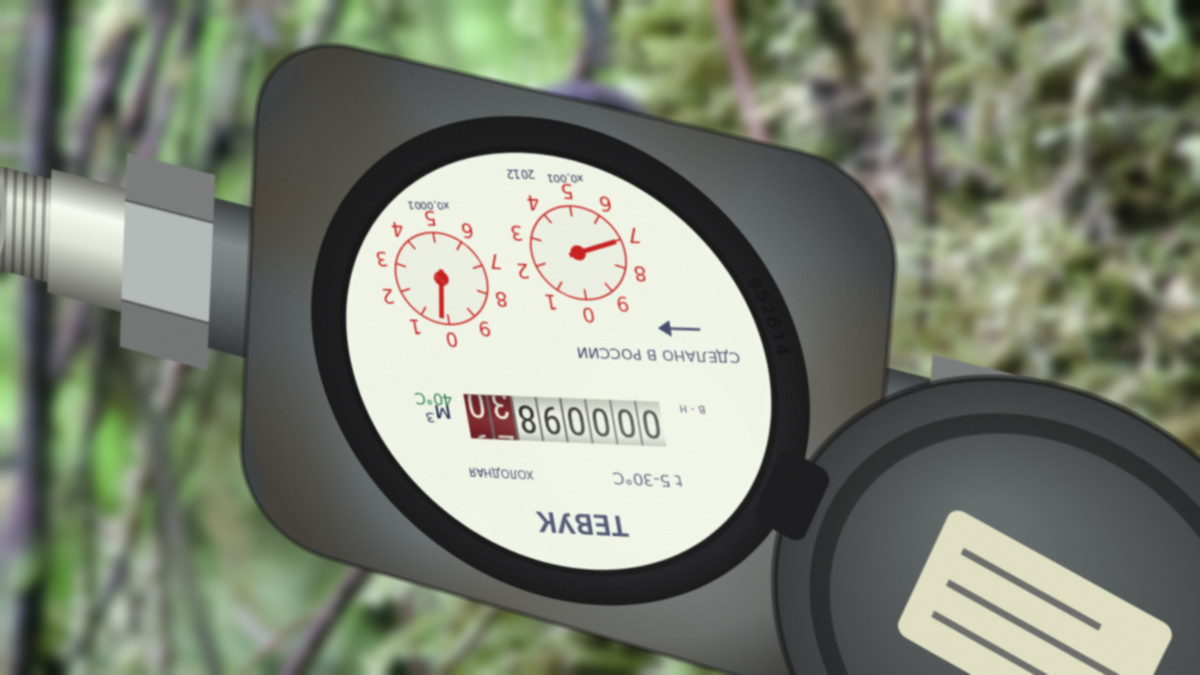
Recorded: 98.2970 m³
